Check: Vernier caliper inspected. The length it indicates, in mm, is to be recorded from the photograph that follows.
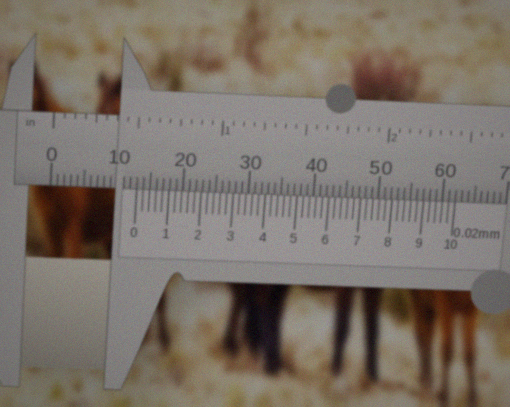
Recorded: 13.0 mm
